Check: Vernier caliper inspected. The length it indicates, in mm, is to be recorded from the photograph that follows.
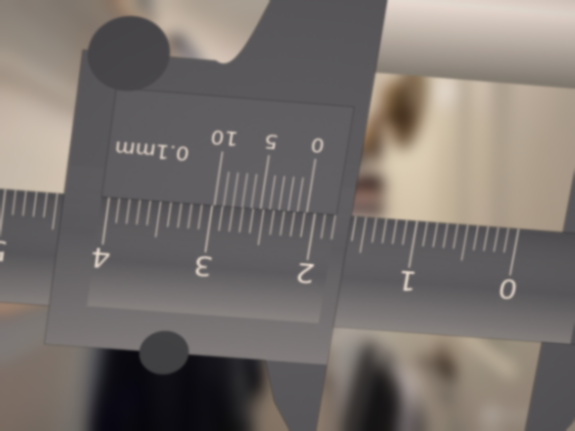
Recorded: 20.8 mm
